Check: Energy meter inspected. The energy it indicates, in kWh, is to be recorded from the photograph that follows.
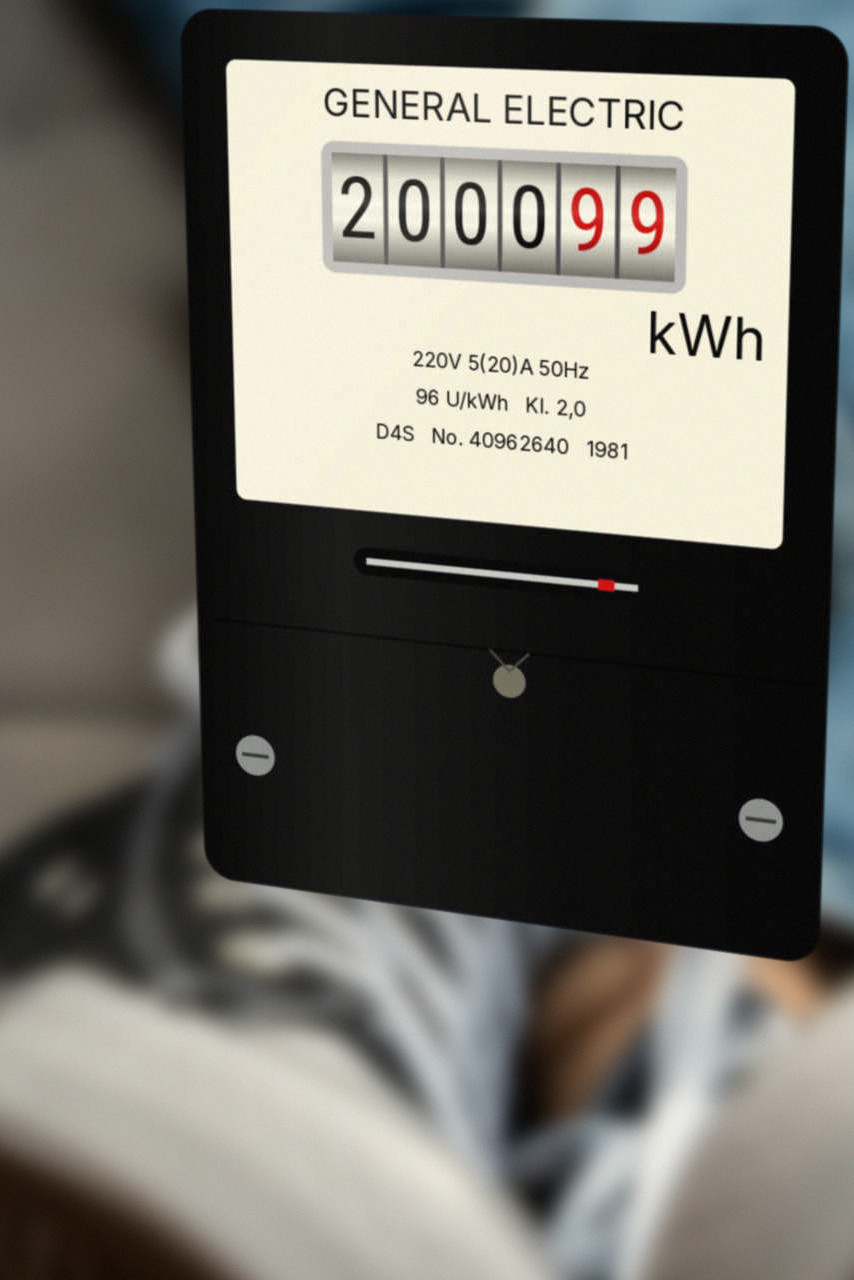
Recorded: 2000.99 kWh
